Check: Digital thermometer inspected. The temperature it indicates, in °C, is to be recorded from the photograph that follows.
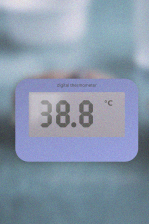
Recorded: 38.8 °C
